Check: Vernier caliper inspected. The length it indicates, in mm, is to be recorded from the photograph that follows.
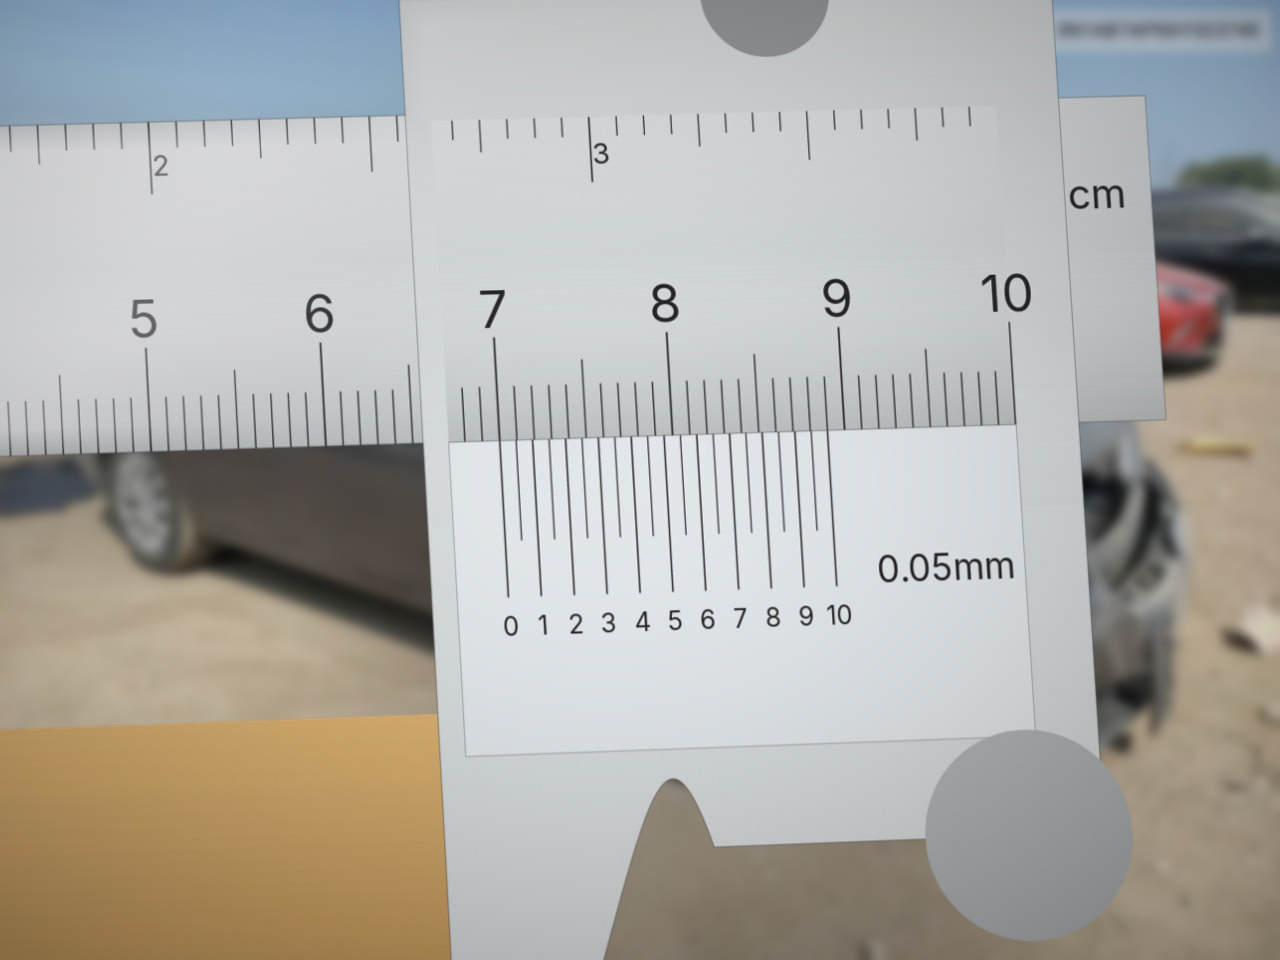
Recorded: 70.0 mm
